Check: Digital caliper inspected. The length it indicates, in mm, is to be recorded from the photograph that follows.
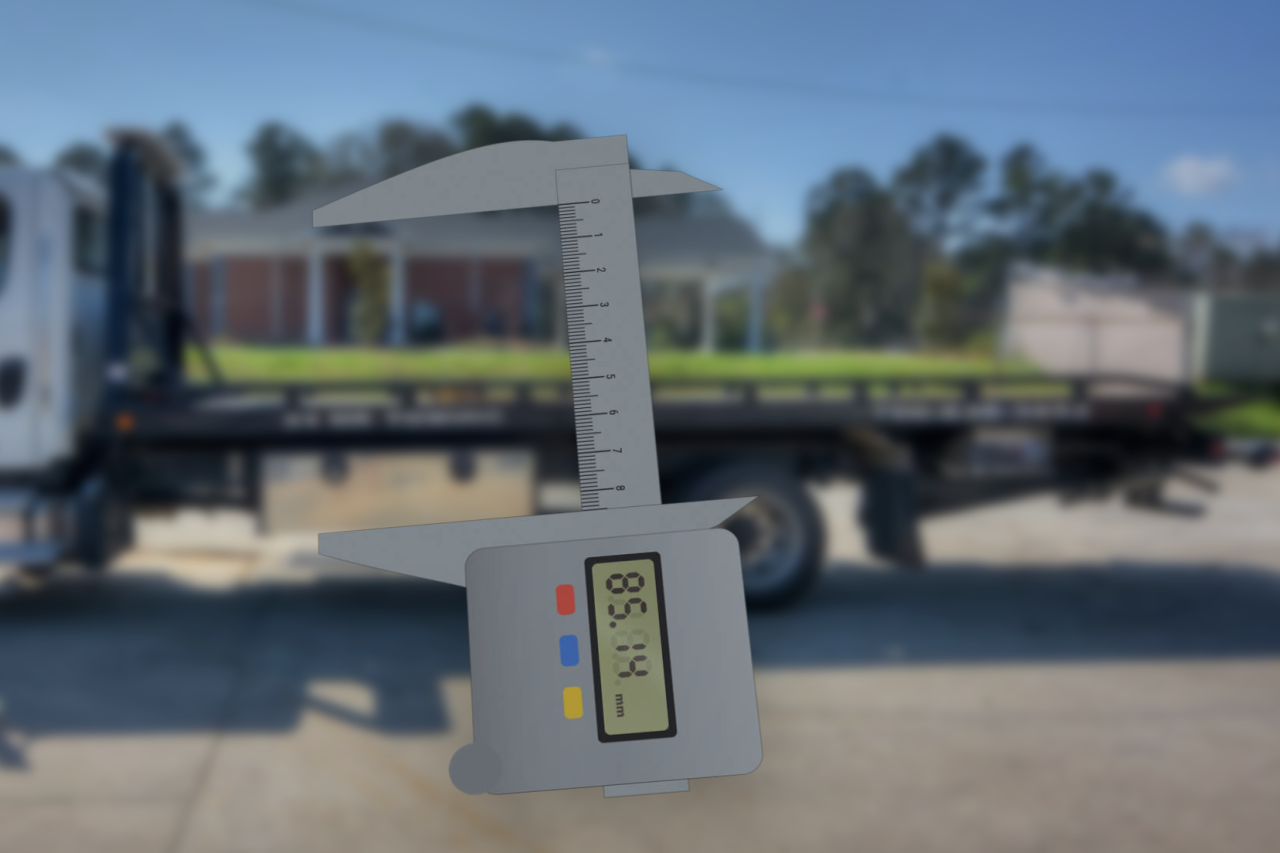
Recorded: 85.14 mm
